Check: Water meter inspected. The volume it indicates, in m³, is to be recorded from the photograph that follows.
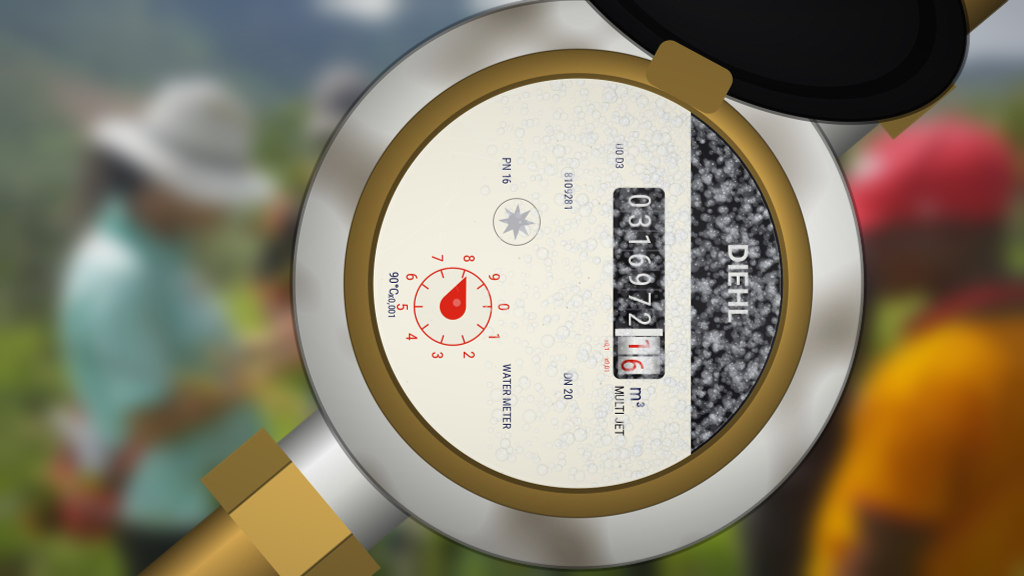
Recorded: 316972.158 m³
